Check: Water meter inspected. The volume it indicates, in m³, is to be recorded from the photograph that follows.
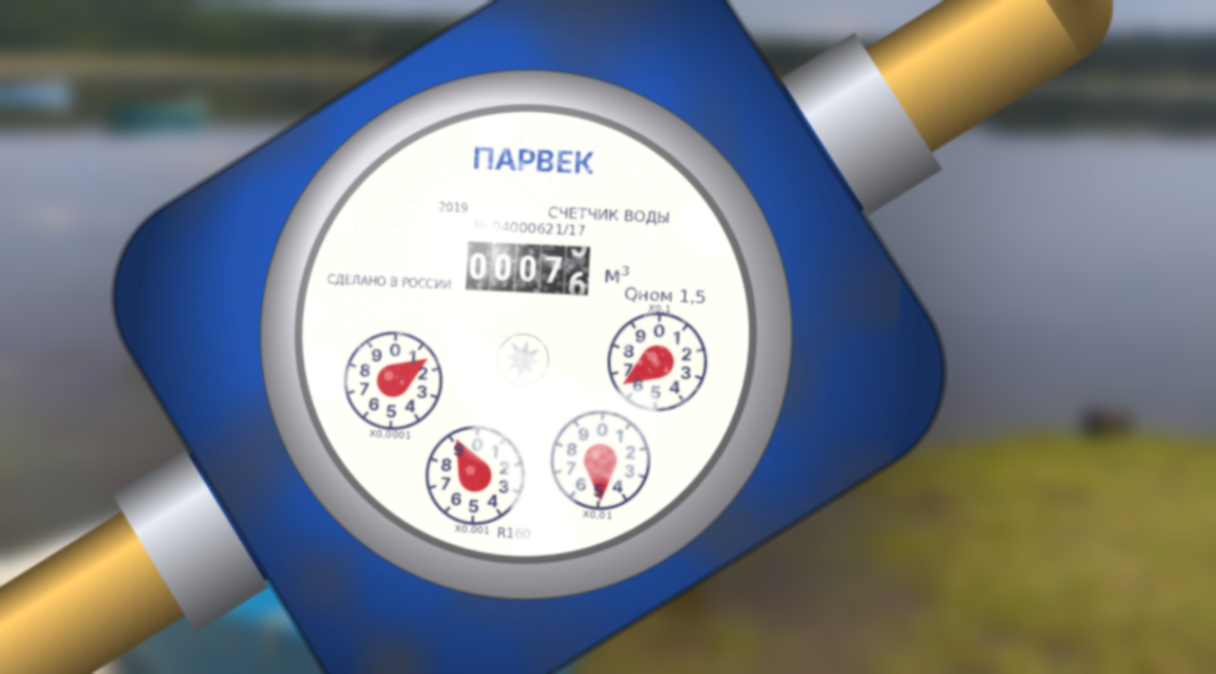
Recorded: 75.6491 m³
